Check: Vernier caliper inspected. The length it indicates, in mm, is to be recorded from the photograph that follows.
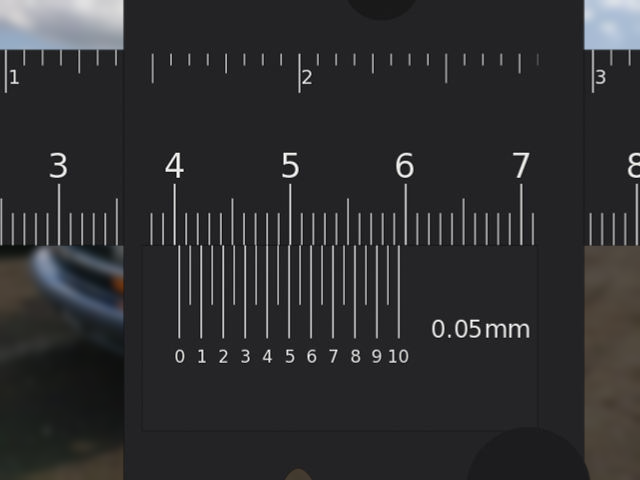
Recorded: 40.4 mm
